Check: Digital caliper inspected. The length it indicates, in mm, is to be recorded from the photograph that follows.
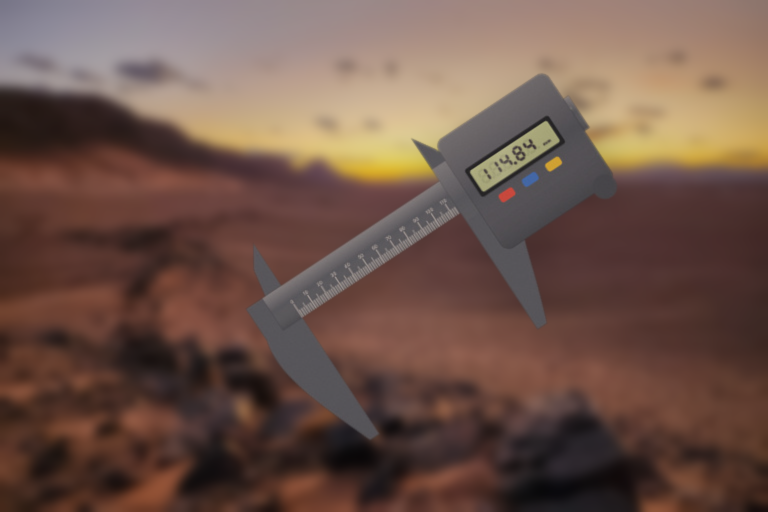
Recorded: 114.84 mm
